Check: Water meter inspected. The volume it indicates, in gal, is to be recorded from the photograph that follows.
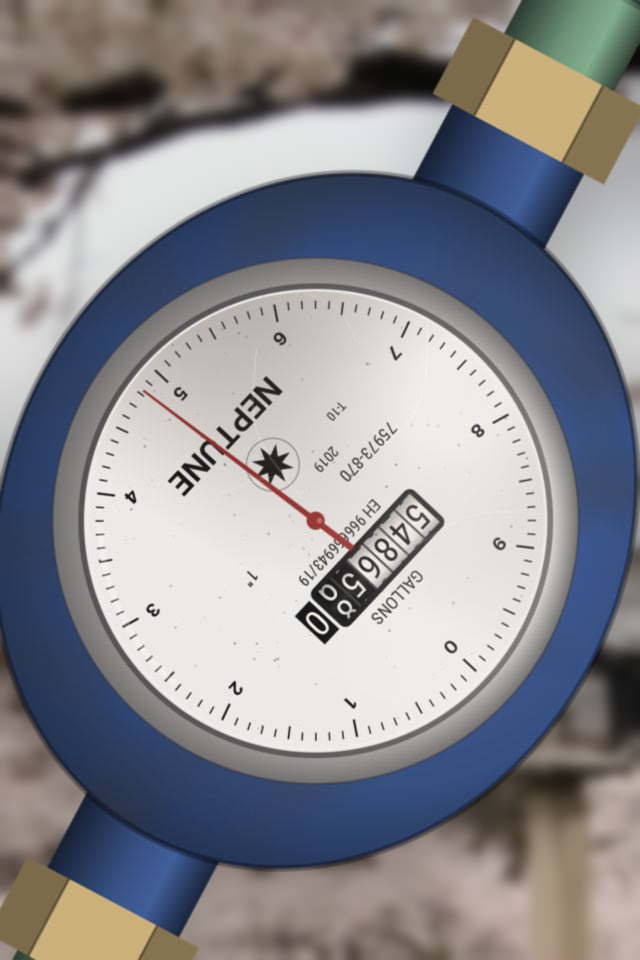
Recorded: 5486584.8 gal
